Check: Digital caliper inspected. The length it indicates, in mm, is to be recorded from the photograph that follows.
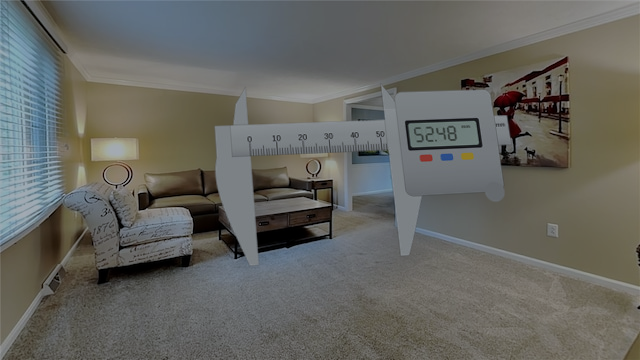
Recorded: 52.48 mm
